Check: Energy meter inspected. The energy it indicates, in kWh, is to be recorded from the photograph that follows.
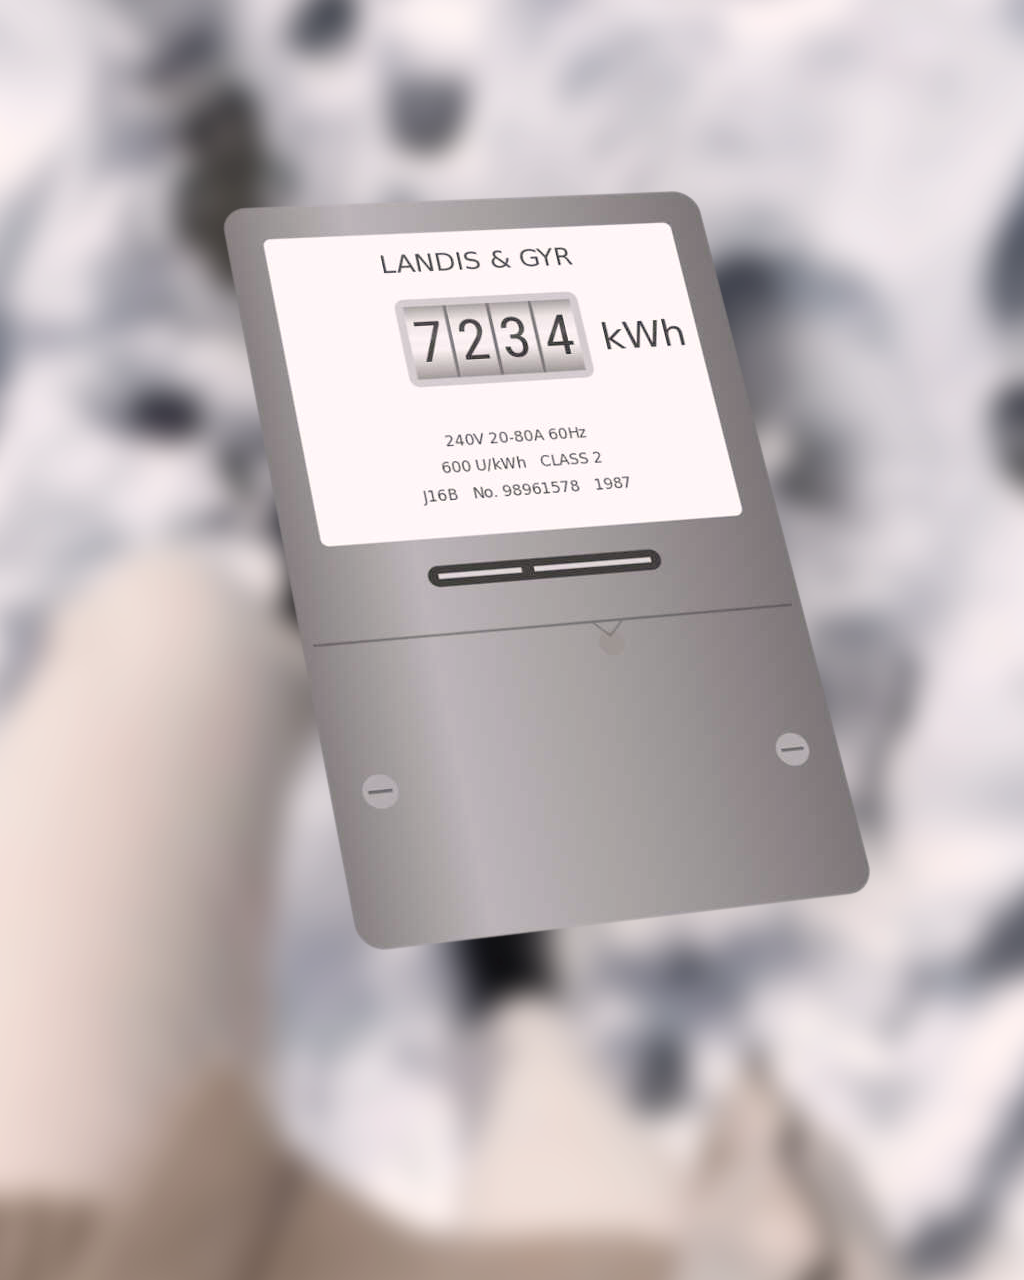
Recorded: 7234 kWh
